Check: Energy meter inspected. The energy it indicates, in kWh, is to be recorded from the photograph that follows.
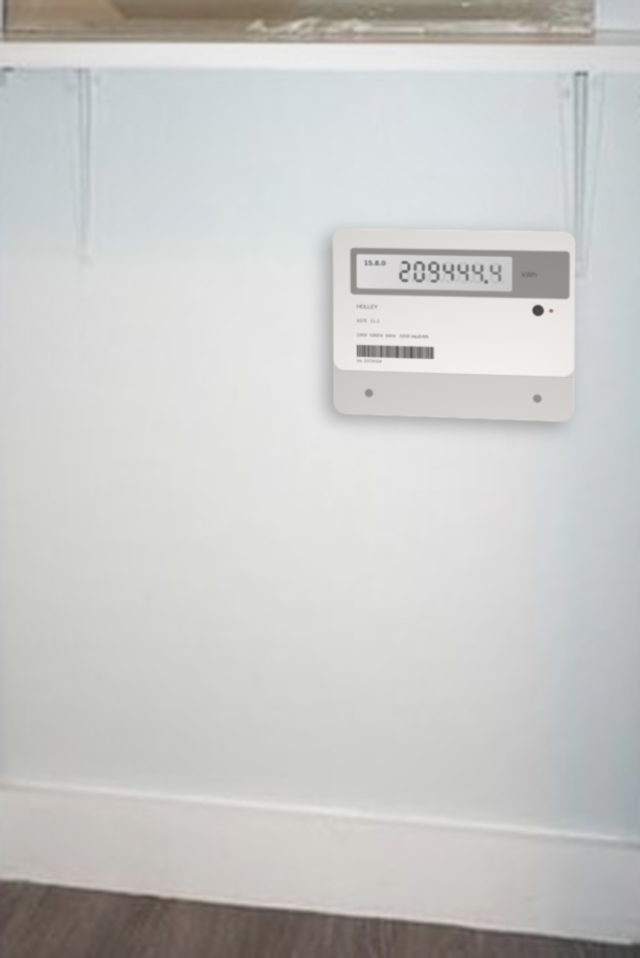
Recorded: 209444.4 kWh
